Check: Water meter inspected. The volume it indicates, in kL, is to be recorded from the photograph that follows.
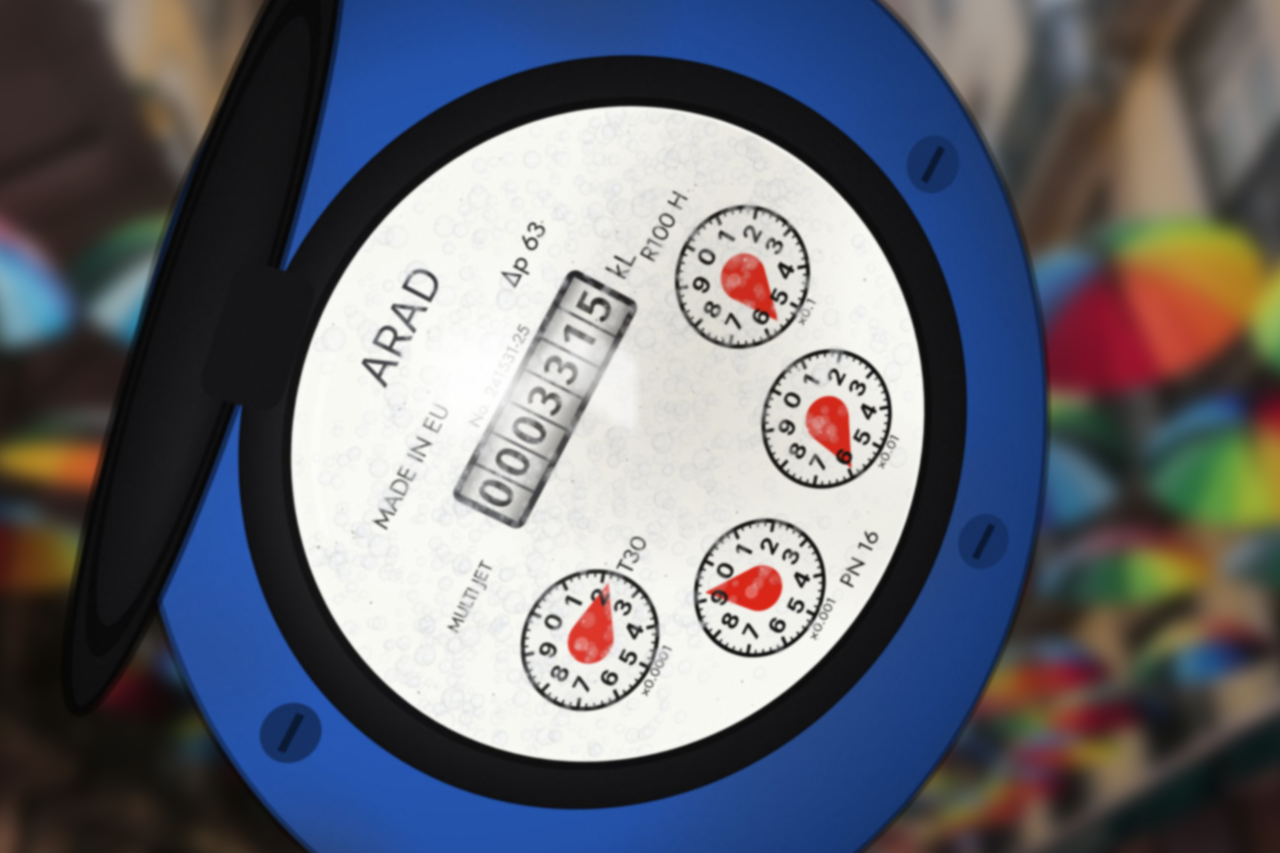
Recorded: 3315.5592 kL
